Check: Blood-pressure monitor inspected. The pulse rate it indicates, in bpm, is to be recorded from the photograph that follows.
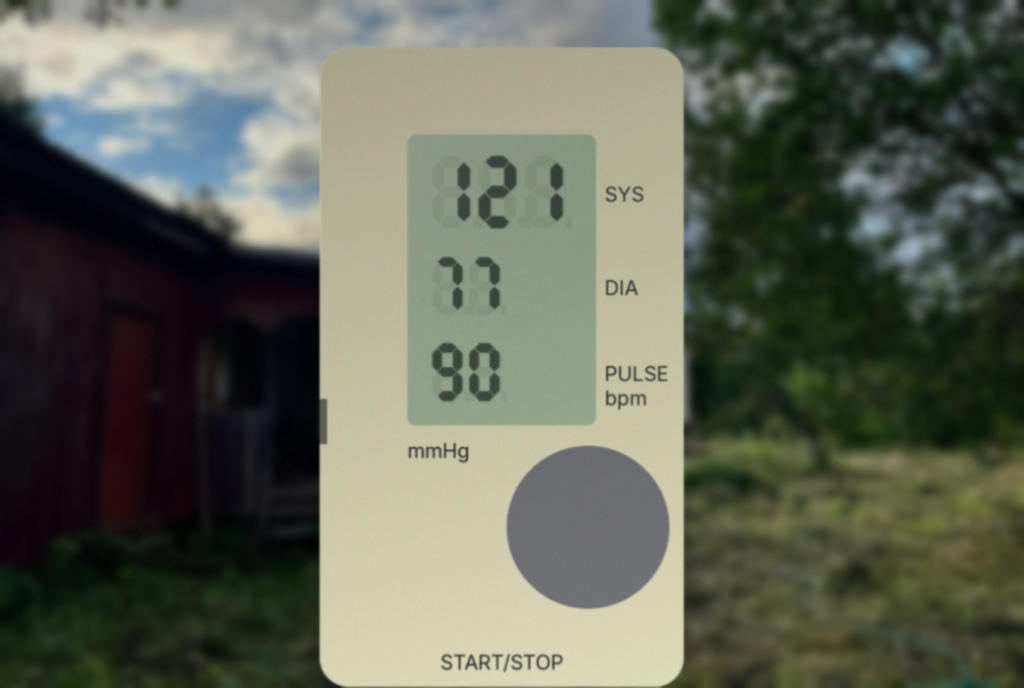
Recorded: 90 bpm
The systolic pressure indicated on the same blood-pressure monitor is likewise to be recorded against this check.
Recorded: 121 mmHg
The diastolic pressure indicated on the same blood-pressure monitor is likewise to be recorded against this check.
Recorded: 77 mmHg
